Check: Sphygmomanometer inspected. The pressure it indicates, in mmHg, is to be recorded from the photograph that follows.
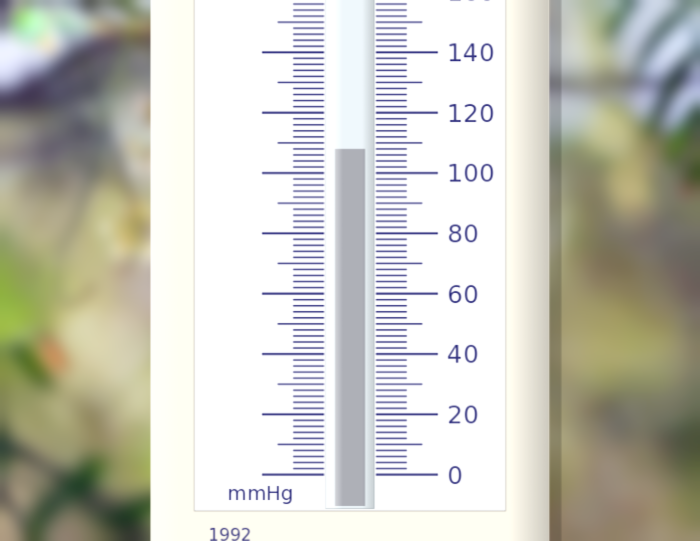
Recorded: 108 mmHg
